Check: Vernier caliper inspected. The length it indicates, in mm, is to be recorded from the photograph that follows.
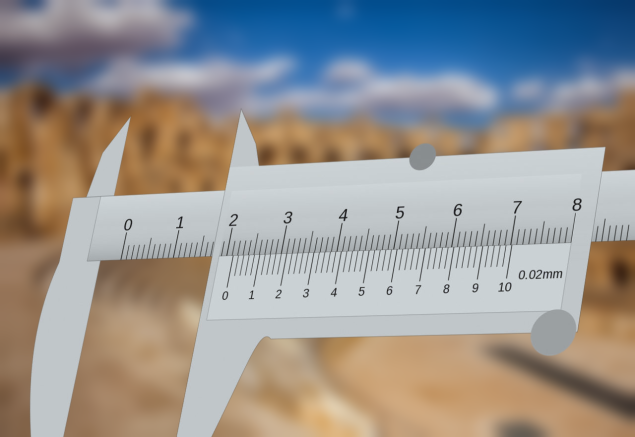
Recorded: 21.2 mm
